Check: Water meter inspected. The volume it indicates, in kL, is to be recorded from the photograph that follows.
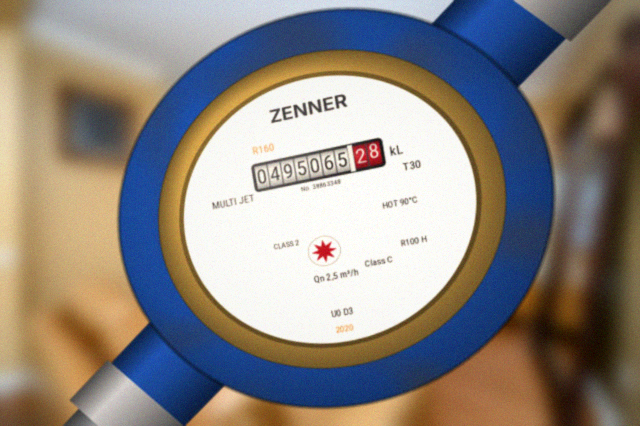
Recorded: 495065.28 kL
